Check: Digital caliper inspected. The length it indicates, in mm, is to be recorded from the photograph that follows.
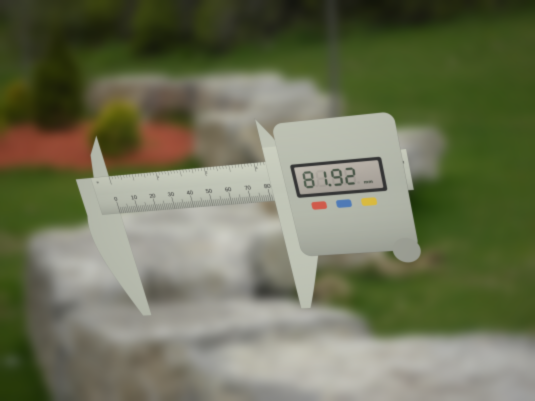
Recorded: 81.92 mm
